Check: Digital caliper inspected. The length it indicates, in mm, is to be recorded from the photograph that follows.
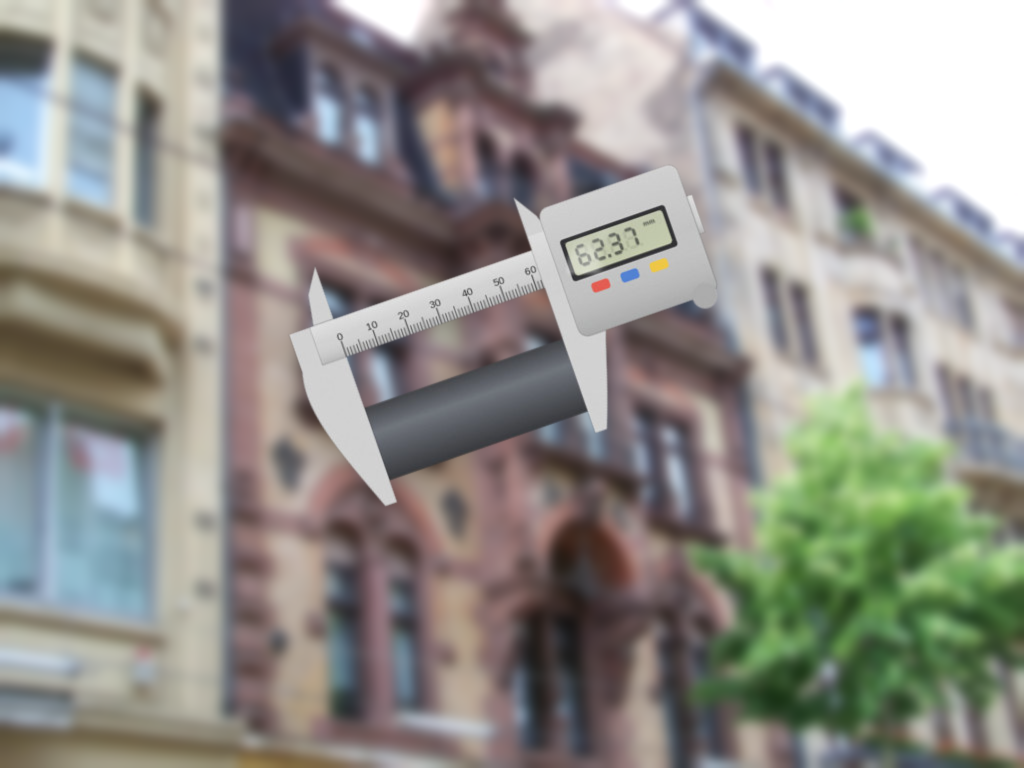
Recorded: 62.37 mm
